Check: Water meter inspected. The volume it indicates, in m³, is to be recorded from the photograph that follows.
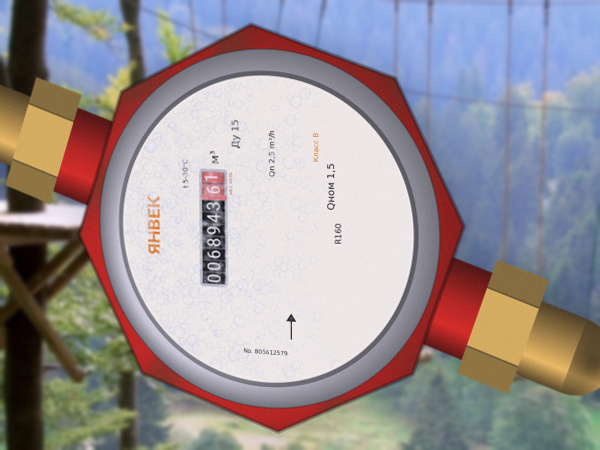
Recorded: 68943.61 m³
